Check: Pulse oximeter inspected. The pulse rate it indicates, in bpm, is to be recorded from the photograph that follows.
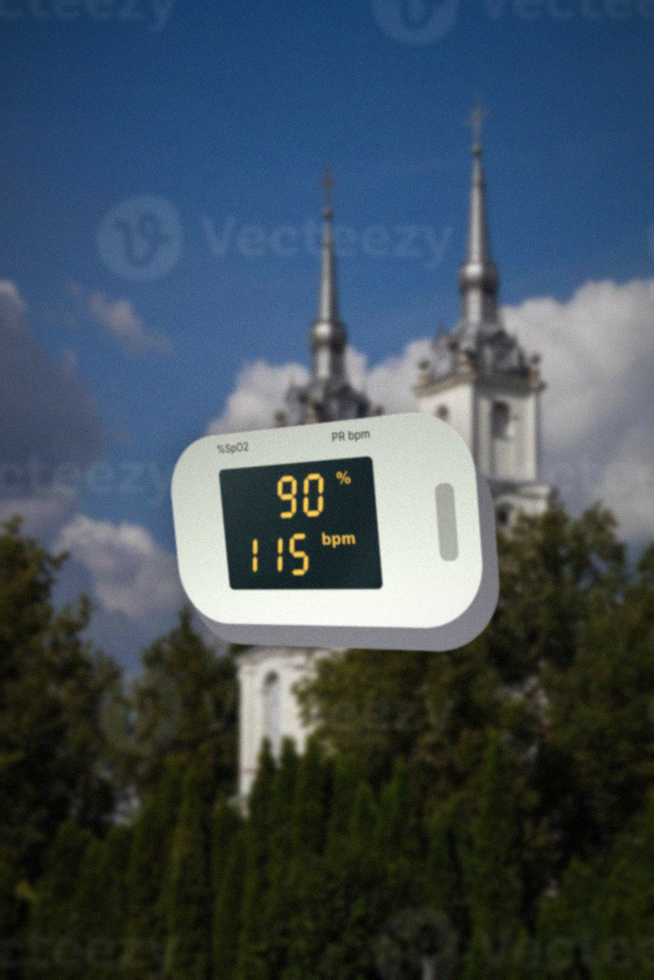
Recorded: 115 bpm
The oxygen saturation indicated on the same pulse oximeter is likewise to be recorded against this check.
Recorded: 90 %
